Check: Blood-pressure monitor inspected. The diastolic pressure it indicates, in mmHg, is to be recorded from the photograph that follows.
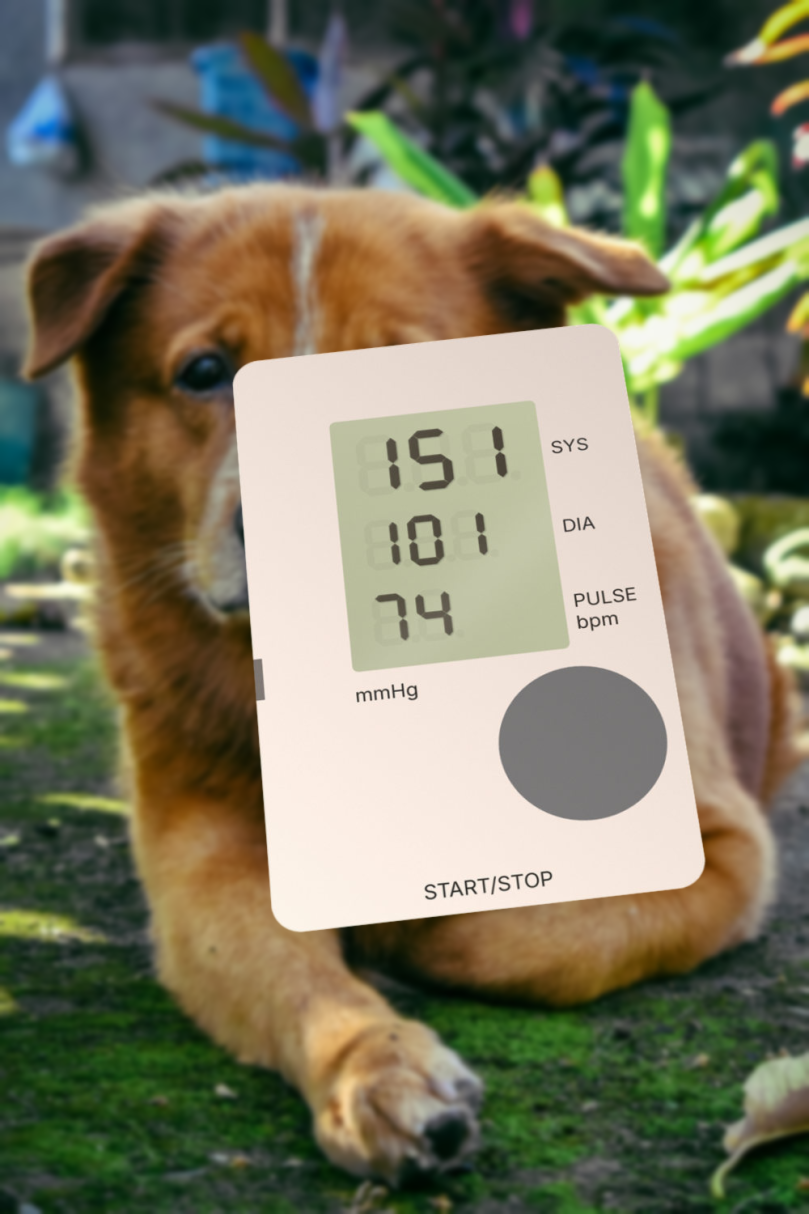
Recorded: 101 mmHg
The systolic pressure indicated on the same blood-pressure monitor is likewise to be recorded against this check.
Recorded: 151 mmHg
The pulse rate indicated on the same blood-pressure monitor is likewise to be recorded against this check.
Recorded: 74 bpm
